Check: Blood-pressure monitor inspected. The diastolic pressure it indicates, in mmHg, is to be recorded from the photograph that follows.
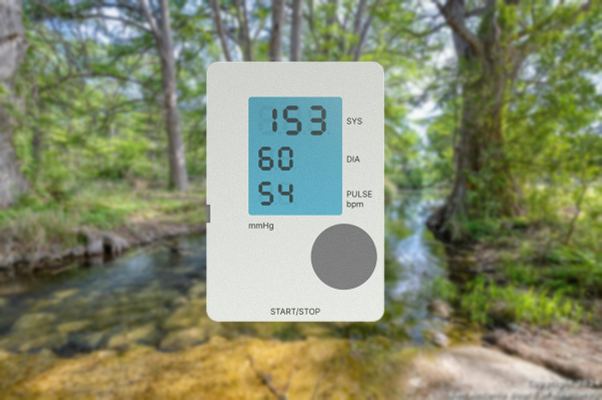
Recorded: 60 mmHg
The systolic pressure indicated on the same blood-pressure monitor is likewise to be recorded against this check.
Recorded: 153 mmHg
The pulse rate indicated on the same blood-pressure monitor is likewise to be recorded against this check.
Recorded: 54 bpm
